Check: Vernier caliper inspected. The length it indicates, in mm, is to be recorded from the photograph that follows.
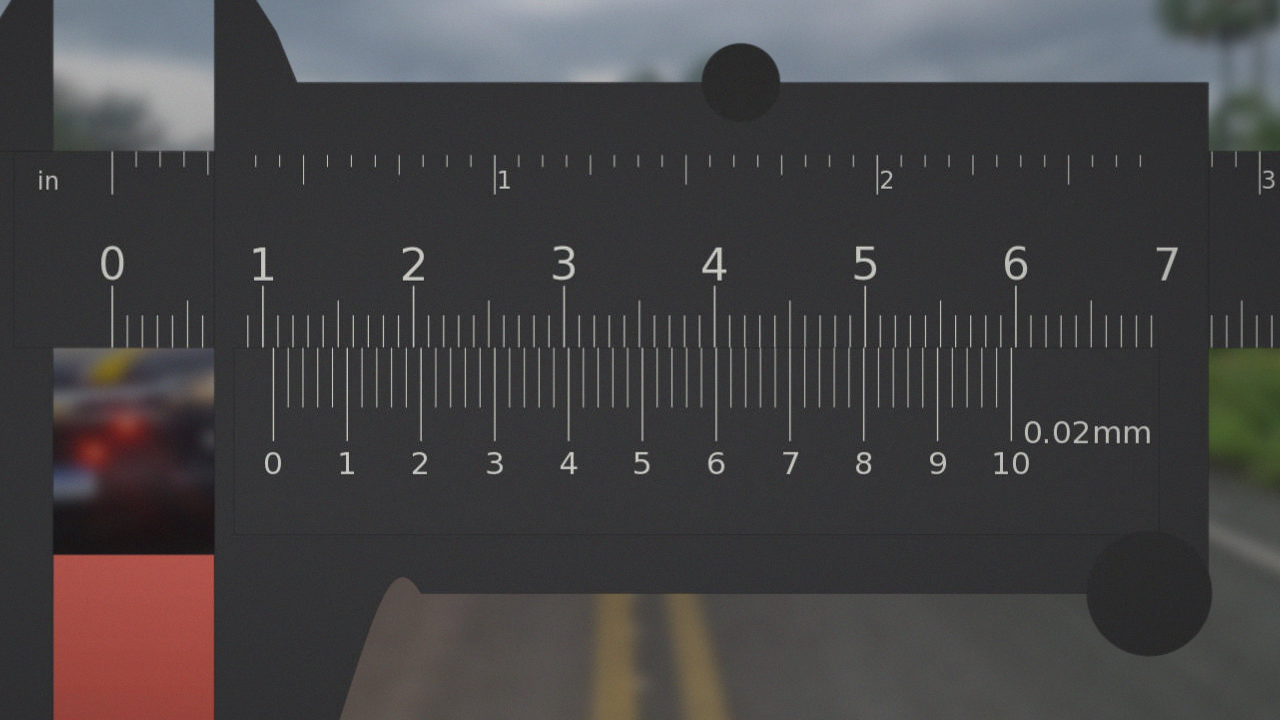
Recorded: 10.7 mm
